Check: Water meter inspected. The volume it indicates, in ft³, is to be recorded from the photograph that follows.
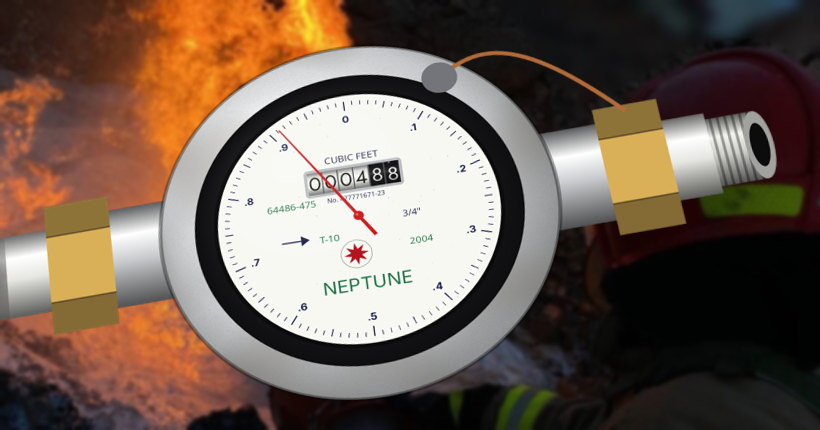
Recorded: 487.91 ft³
